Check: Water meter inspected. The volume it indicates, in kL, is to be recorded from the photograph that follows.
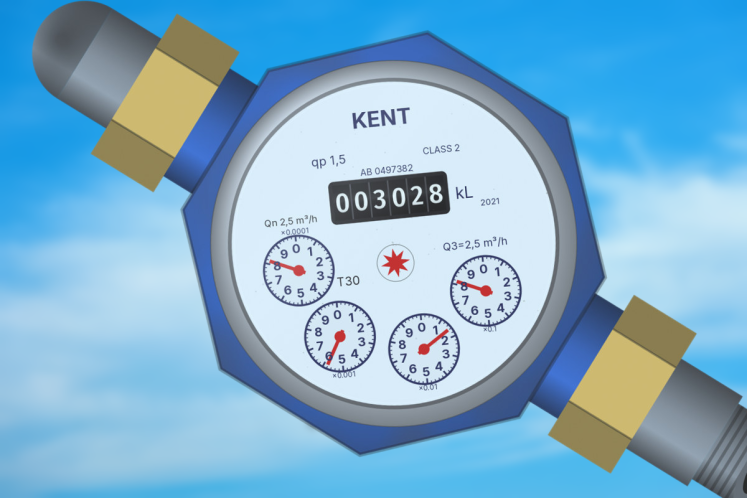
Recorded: 3028.8158 kL
